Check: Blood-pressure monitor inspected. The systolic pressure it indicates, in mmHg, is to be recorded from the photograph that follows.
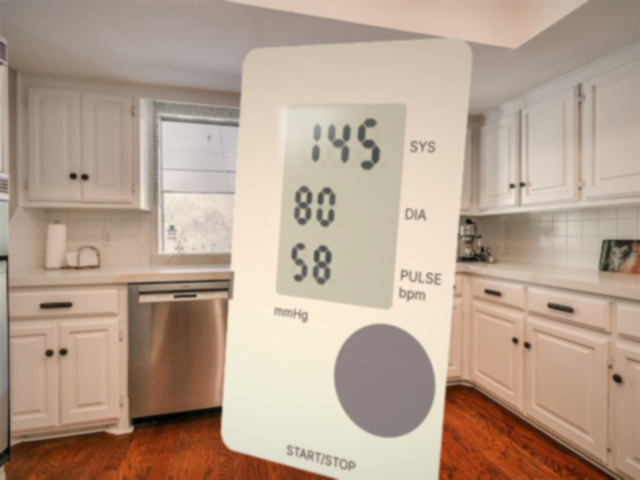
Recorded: 145 mmHg
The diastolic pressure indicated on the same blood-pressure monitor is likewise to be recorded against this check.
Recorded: 80 mmHg
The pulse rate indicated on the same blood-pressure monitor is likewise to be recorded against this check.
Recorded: 58 bpm
